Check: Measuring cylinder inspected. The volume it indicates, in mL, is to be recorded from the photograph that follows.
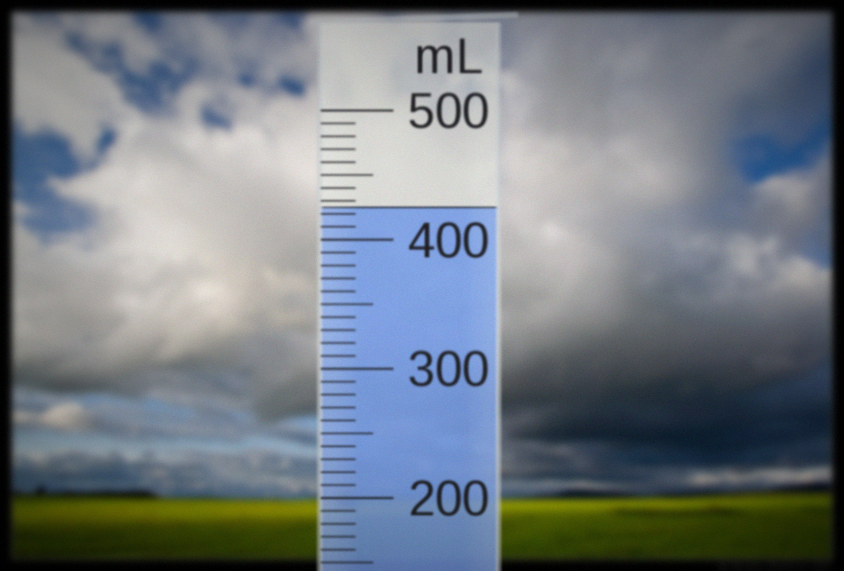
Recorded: 425 mL
